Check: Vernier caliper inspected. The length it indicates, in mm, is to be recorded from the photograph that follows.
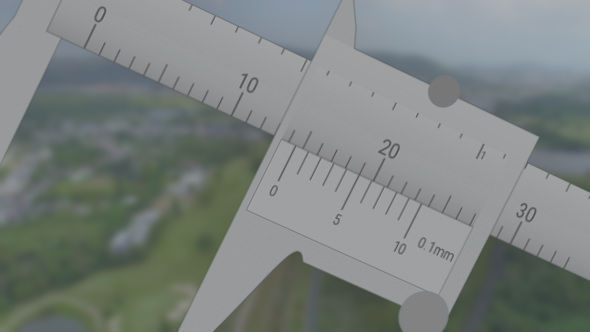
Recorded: 14.5 mm
